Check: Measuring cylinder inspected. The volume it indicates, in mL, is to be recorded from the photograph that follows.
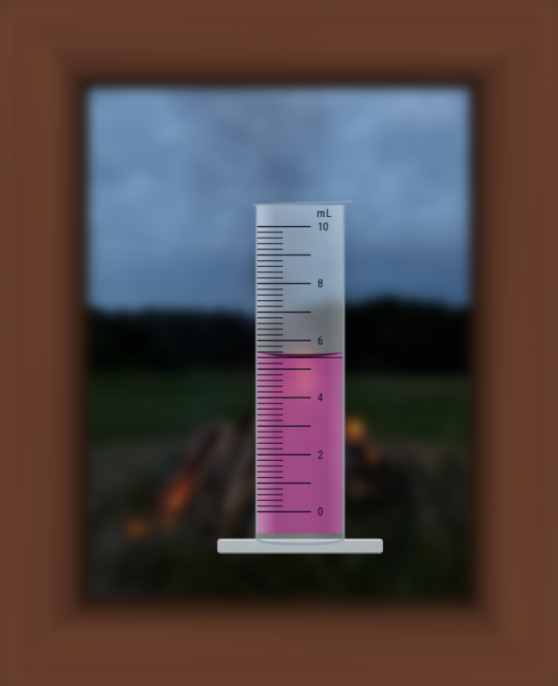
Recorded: 5.4 mL
